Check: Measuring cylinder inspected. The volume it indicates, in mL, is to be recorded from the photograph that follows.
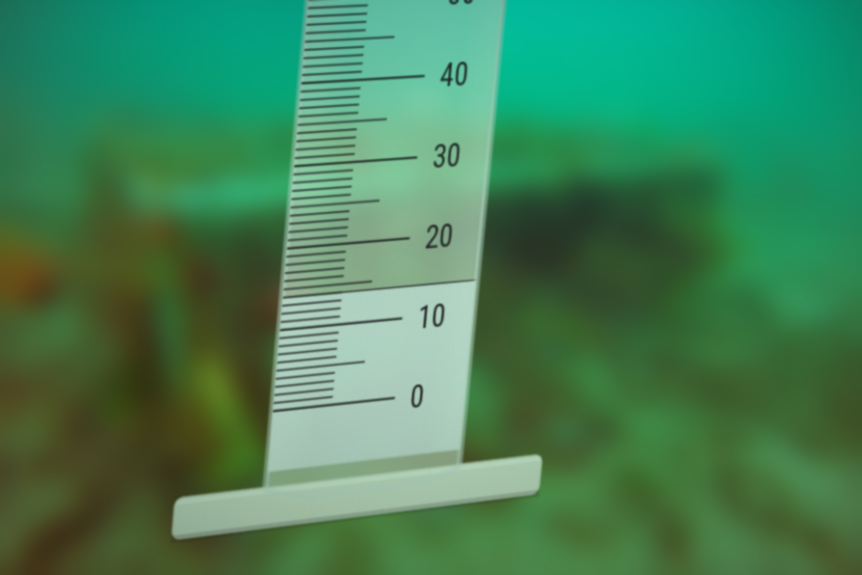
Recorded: 14 mL
